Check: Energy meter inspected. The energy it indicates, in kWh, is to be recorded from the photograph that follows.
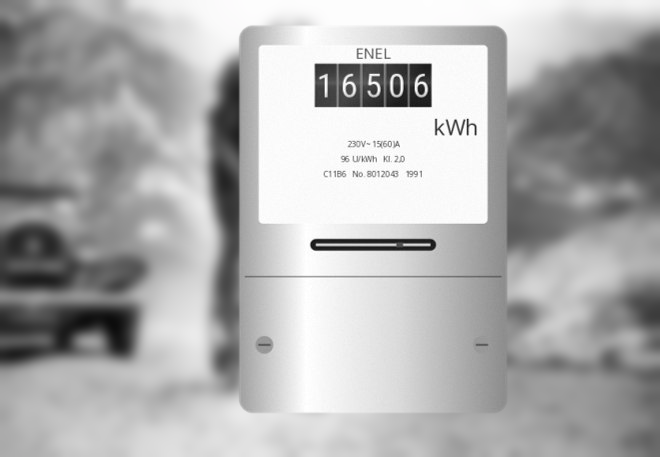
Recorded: 16506 kWh
